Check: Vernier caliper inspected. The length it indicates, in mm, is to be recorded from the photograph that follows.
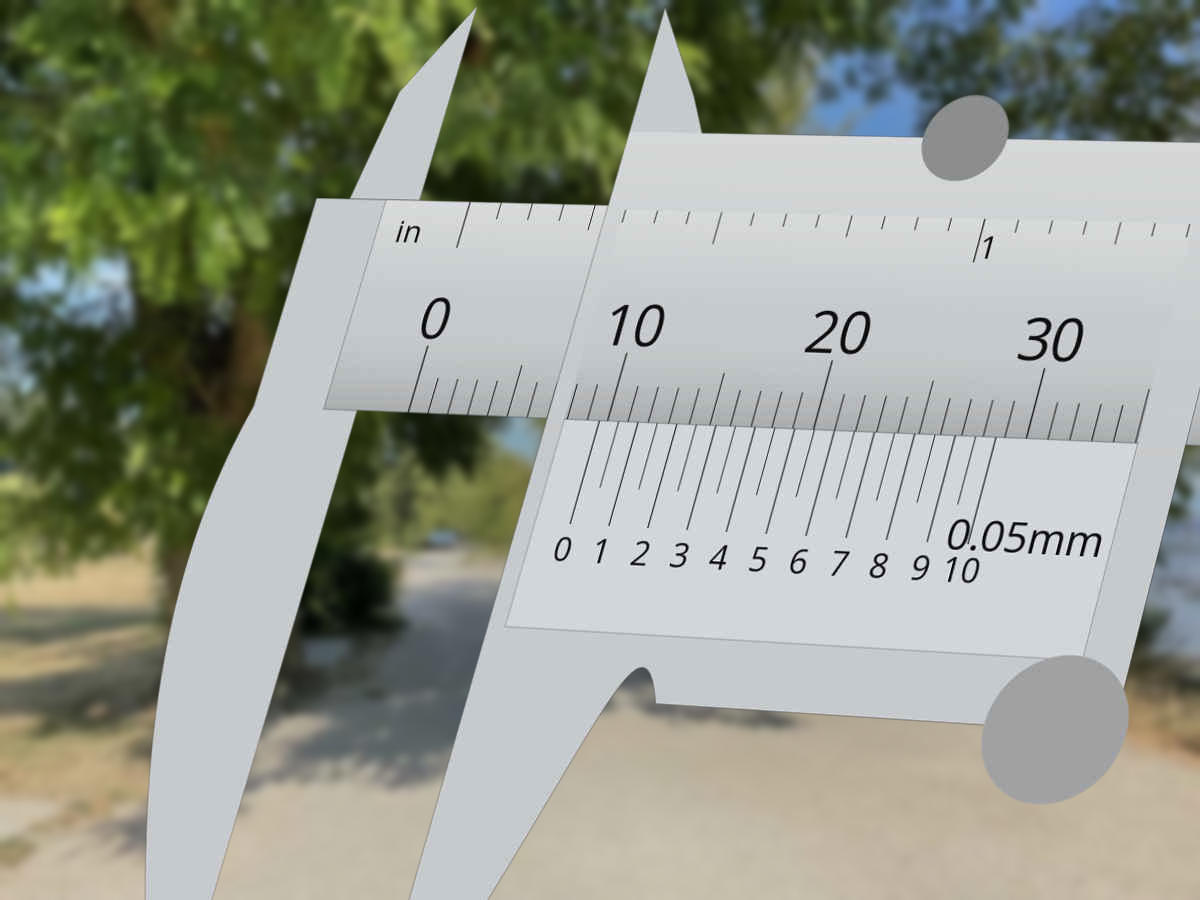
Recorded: 9.6 mm
